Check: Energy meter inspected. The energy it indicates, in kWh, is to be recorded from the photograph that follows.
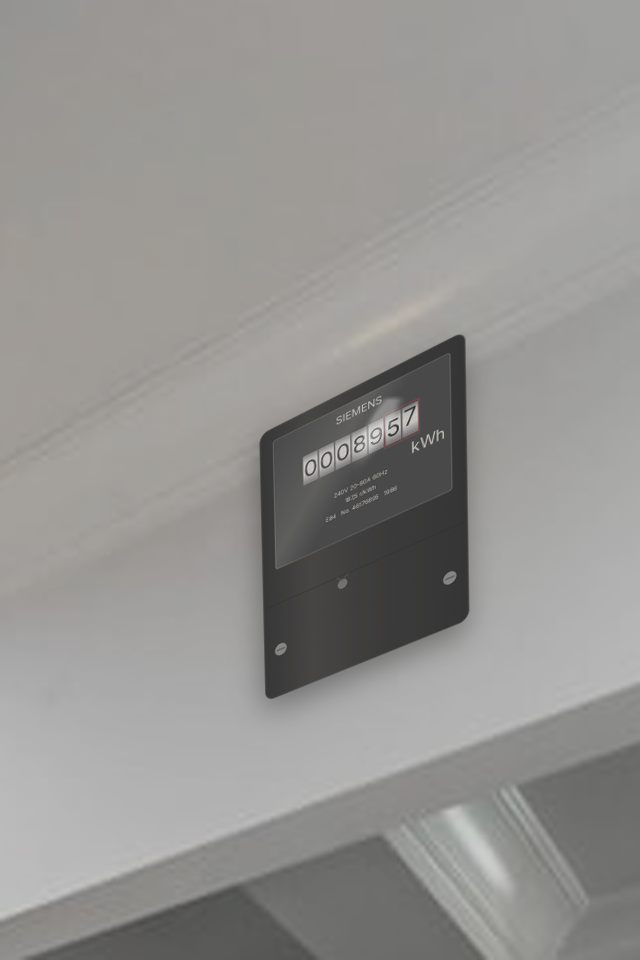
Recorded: 89.57 kWh
